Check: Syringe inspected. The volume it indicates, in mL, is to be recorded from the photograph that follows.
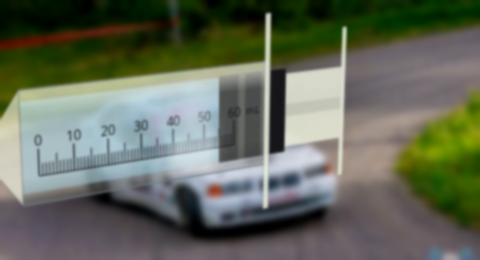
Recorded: 55 mL
